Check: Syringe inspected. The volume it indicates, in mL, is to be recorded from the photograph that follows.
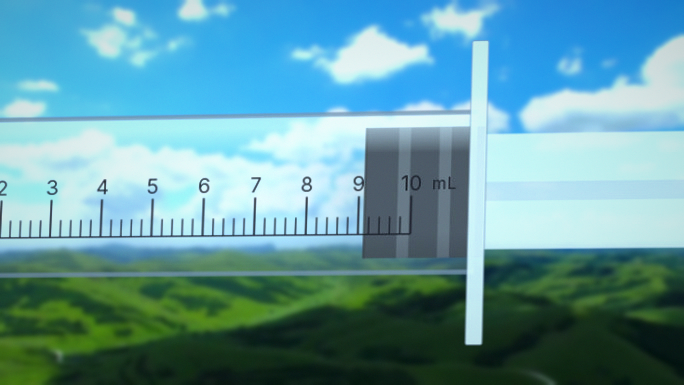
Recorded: 9.1 mL
